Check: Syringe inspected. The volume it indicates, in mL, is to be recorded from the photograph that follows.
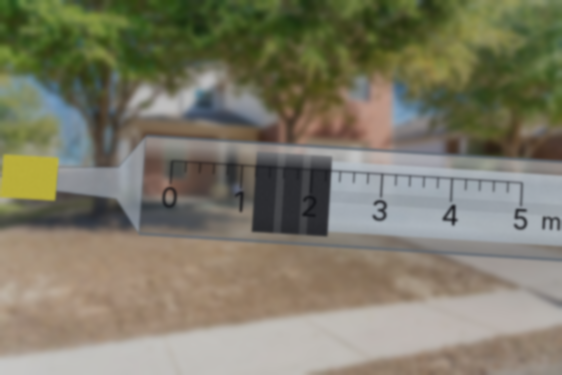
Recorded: 1.2 mL
